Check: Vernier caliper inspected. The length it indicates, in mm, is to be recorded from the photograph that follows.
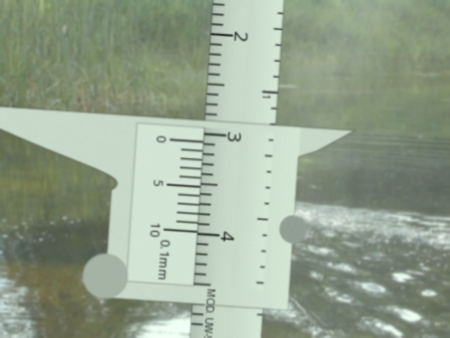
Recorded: 30.8 mm
